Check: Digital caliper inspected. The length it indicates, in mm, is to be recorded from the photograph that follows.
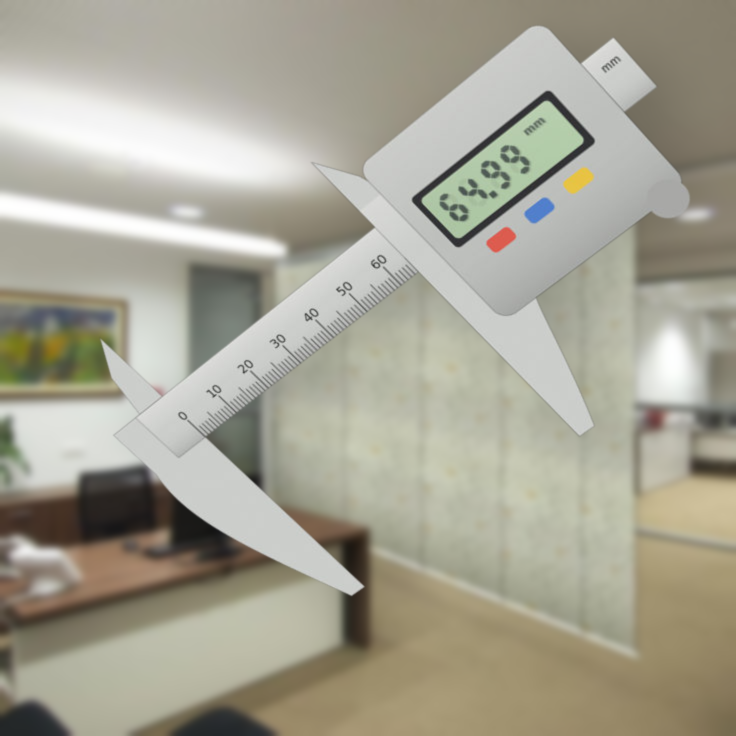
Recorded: 64.99 mm
